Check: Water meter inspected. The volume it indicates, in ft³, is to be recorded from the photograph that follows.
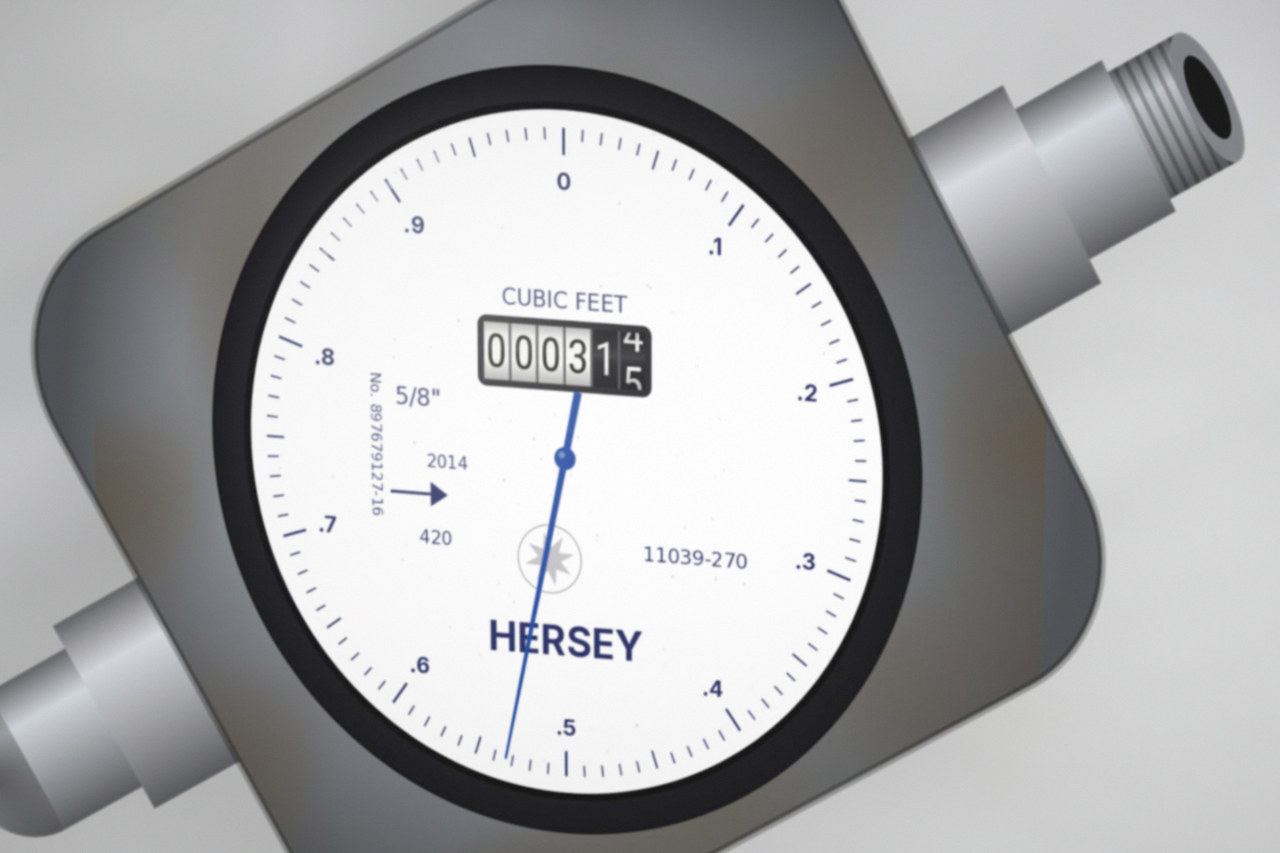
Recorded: 314.53 ft³
